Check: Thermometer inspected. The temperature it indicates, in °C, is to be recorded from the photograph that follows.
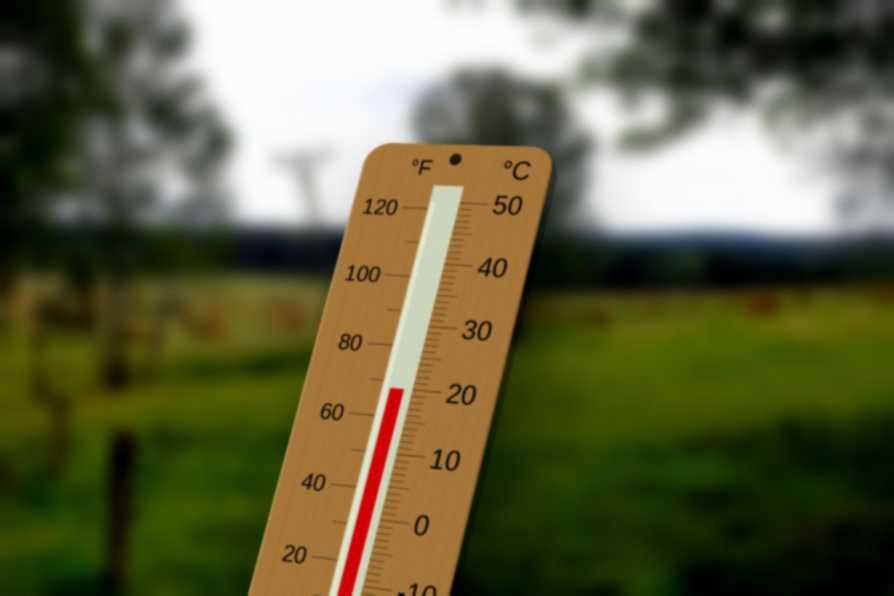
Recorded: 20 °C
